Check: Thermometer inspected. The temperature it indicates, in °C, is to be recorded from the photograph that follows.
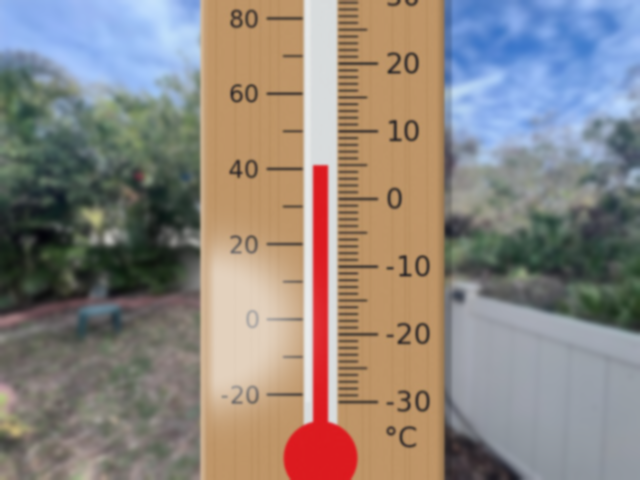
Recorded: 5 °C
